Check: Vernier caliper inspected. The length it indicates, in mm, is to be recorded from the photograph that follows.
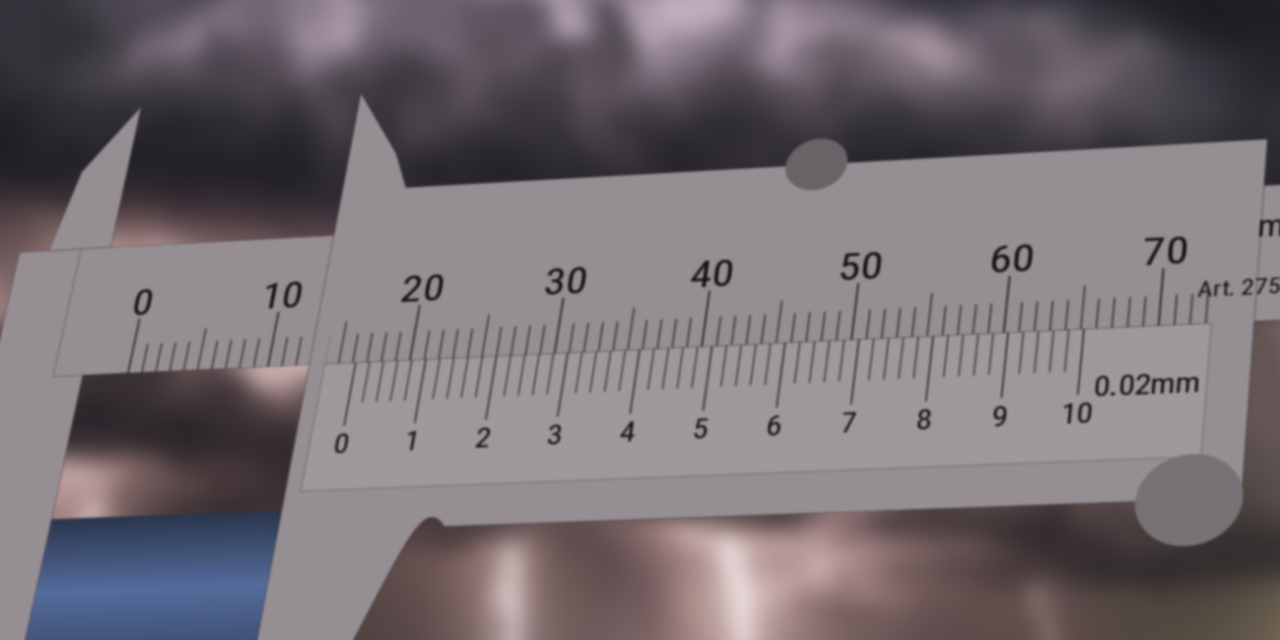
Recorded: 16.2 mm
